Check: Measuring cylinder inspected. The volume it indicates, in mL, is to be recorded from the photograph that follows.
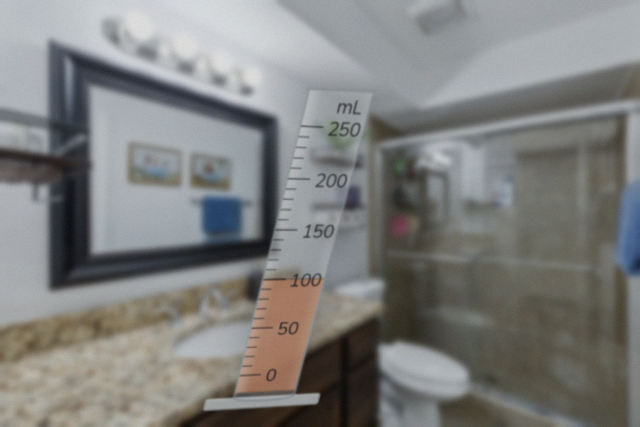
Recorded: 100 mL
